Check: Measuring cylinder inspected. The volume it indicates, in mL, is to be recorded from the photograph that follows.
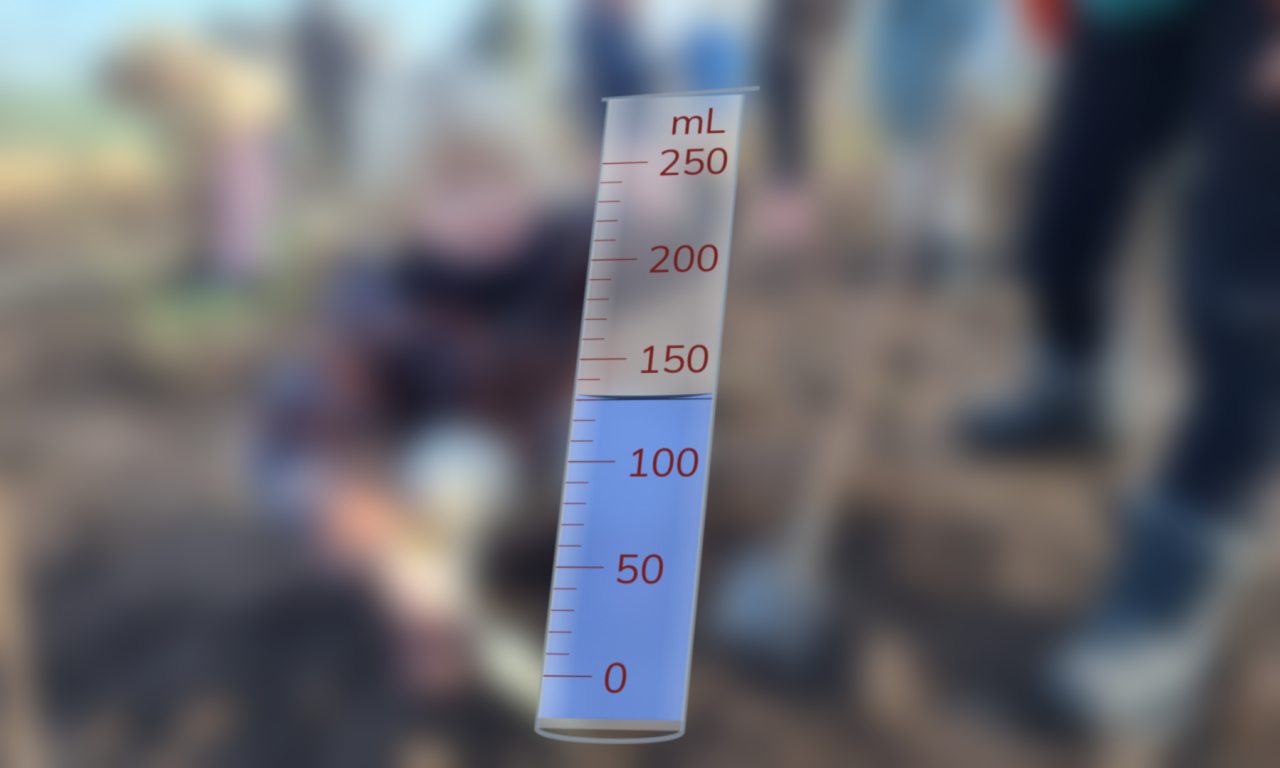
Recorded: 130 mL
